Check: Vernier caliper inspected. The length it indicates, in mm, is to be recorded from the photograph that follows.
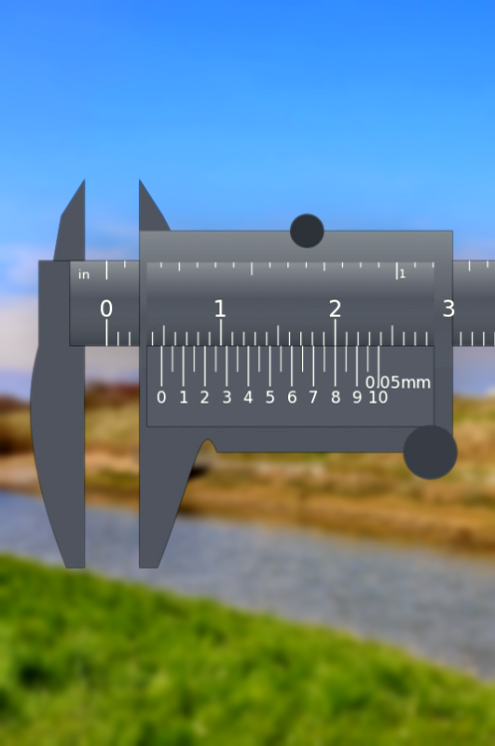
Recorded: 4.8 mm
